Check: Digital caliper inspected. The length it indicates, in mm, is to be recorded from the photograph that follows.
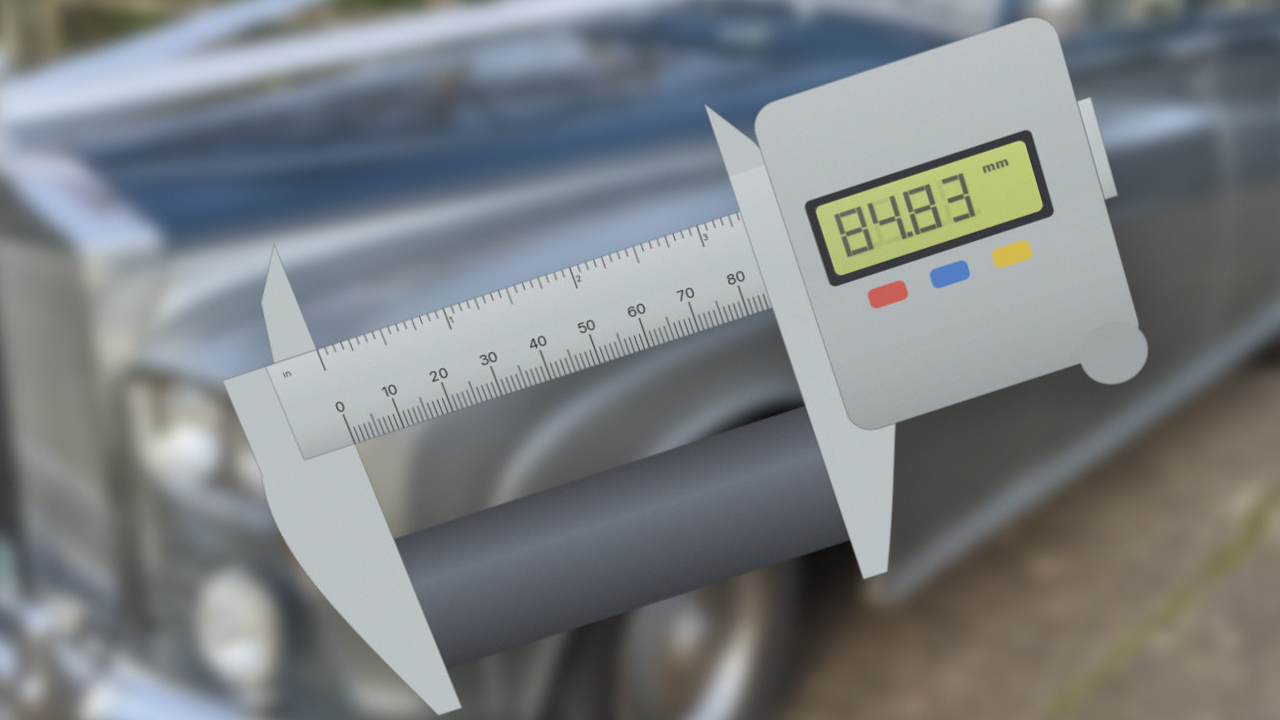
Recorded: 84.83 mm
